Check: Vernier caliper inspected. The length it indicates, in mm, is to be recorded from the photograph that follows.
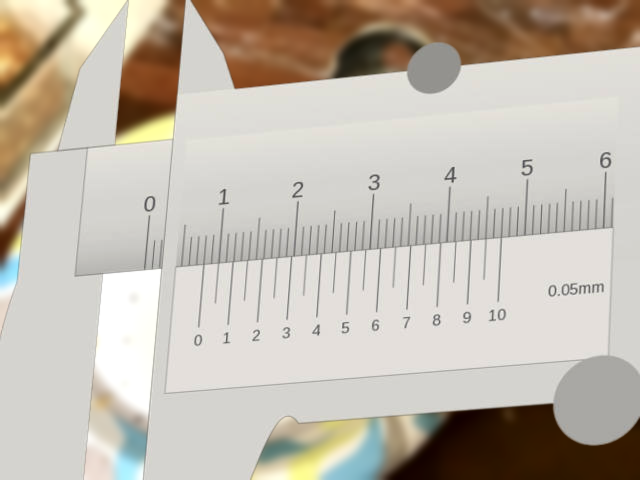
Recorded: 8.0 mm
